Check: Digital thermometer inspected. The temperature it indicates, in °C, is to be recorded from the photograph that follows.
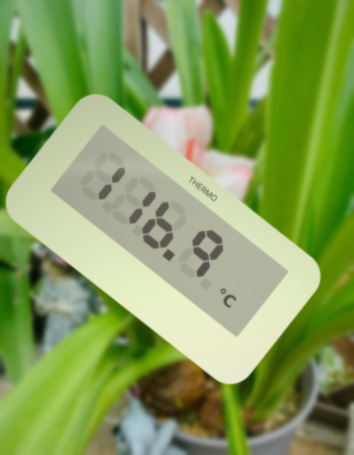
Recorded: 116.9 °C
